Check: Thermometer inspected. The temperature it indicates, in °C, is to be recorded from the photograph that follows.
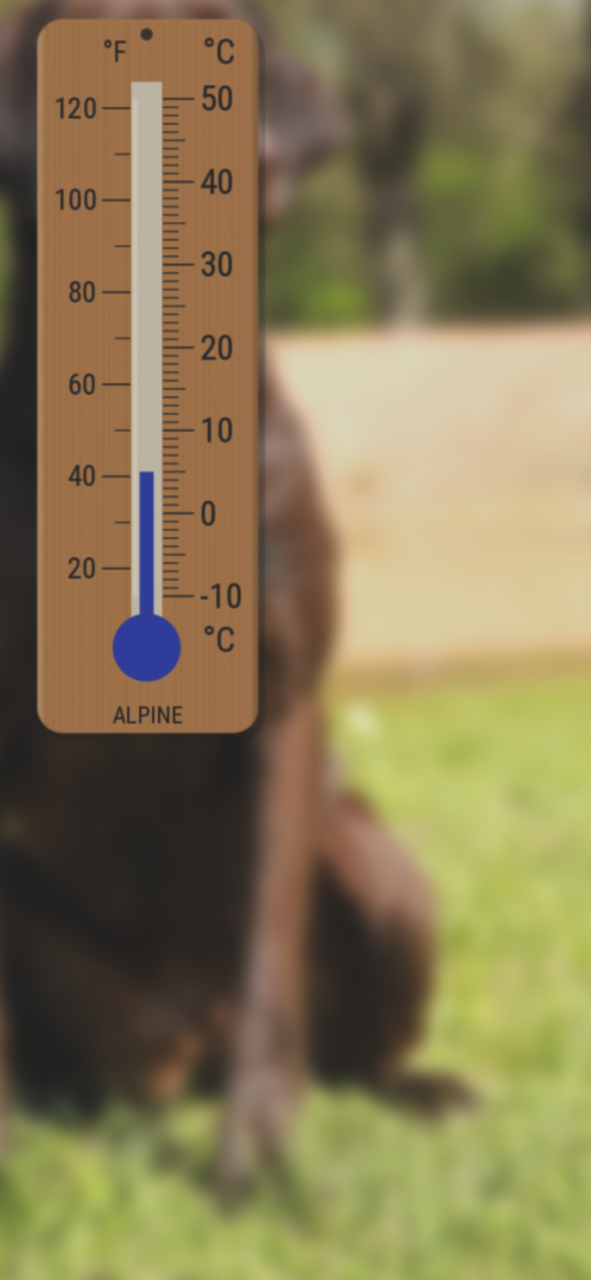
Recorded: 5 °C
